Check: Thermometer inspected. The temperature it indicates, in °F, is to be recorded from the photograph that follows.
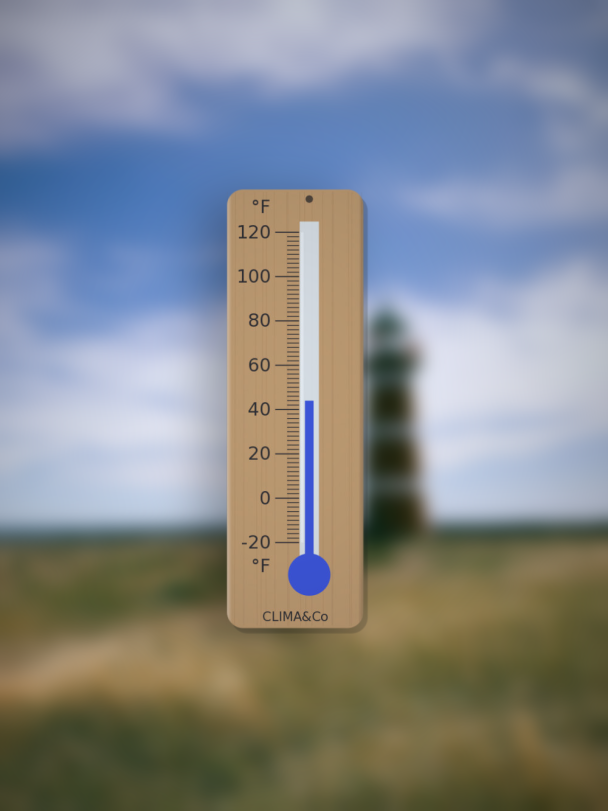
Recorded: 44 °F
